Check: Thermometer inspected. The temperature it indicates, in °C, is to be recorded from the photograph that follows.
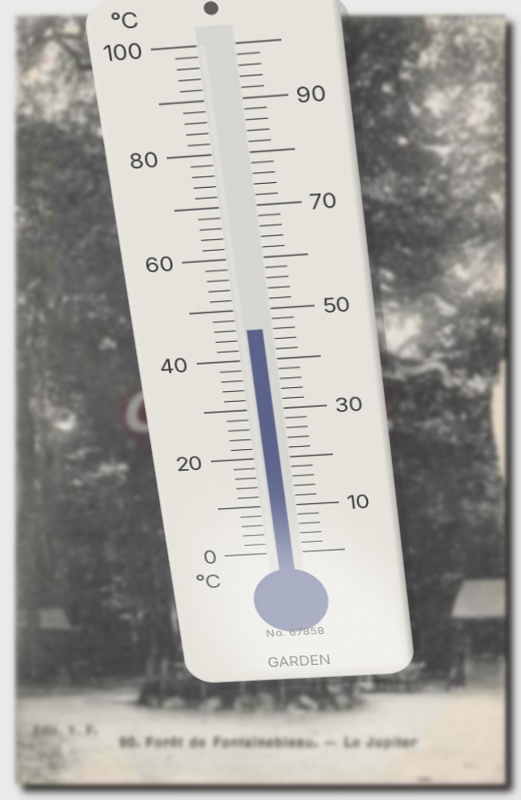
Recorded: 46 °C
